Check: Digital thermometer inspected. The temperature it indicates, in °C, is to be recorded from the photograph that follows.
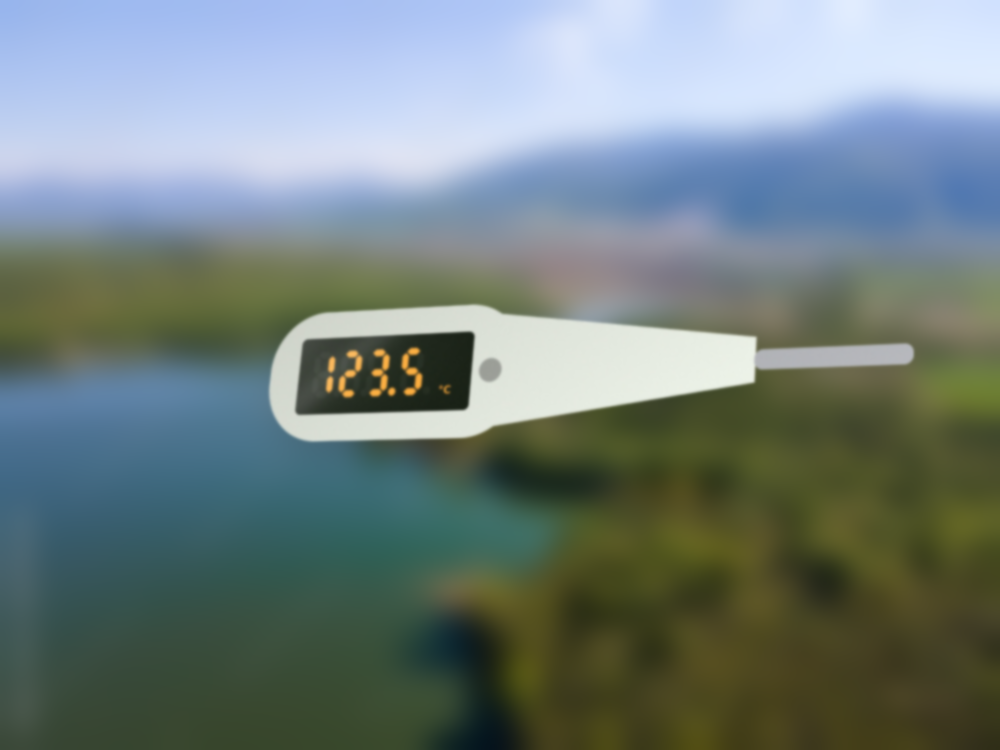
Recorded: 123.5 °C
